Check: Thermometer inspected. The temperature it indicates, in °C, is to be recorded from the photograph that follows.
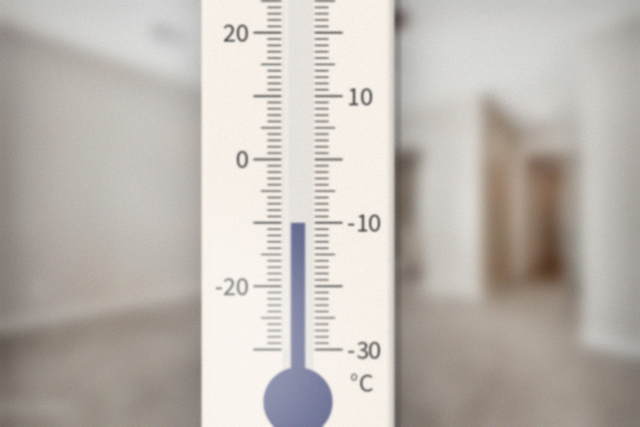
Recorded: -10 °C
